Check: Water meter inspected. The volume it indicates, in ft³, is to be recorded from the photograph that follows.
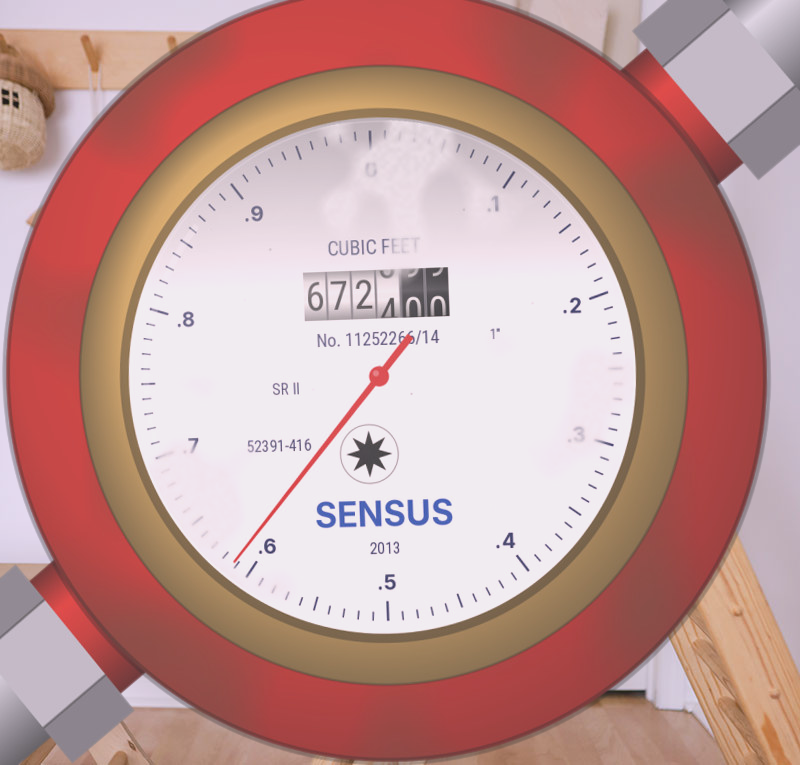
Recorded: 672399.61 ft³
